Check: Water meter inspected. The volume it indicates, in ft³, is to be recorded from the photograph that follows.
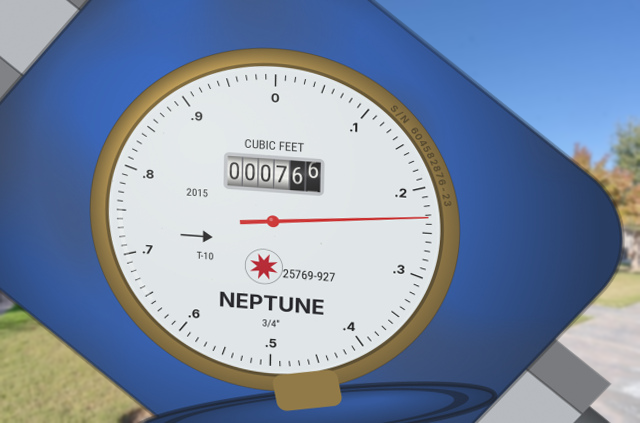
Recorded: 766.23 ft³
